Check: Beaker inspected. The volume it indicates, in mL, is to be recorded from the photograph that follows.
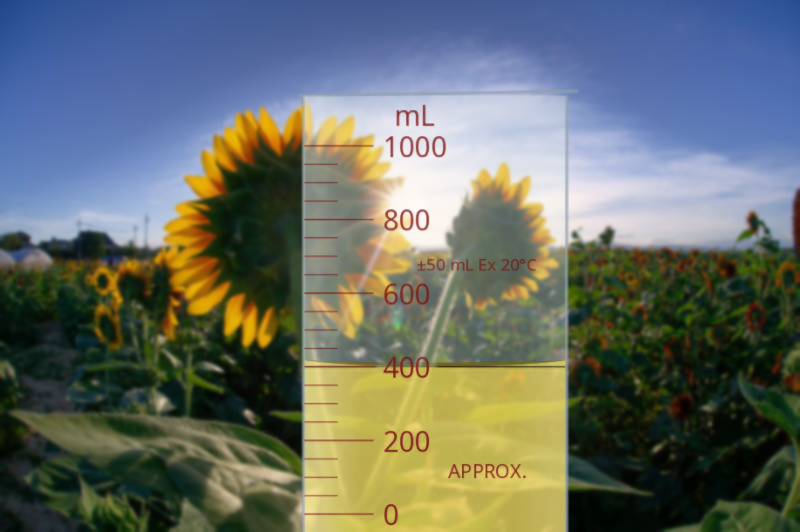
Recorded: 400 mL
